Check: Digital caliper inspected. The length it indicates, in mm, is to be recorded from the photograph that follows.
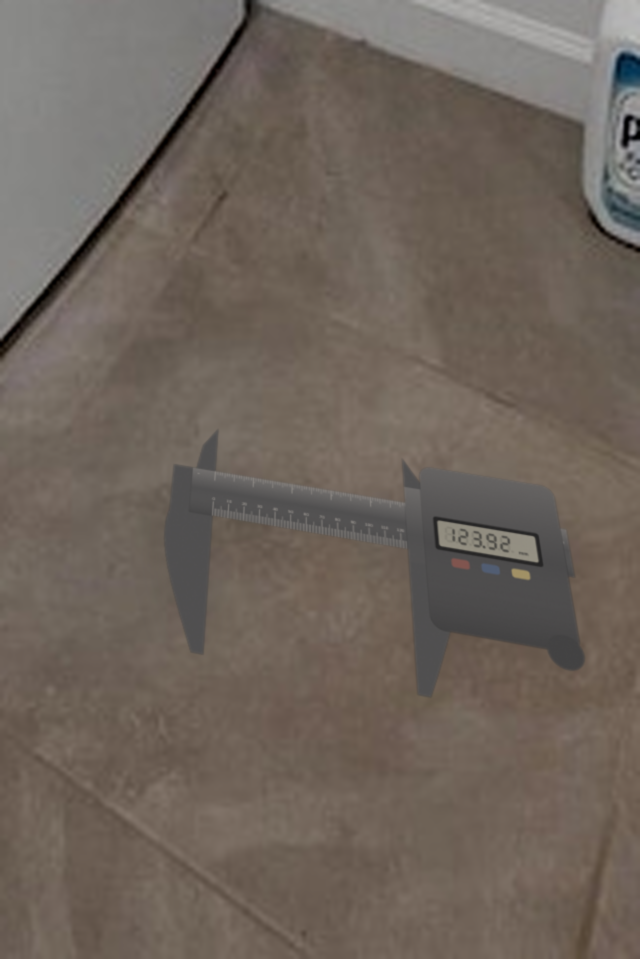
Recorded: 123.92 mm
